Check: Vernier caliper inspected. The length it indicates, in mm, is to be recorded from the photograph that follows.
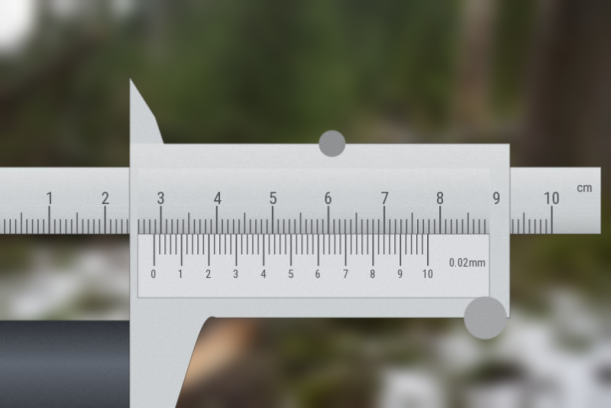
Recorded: 28.8 mm
